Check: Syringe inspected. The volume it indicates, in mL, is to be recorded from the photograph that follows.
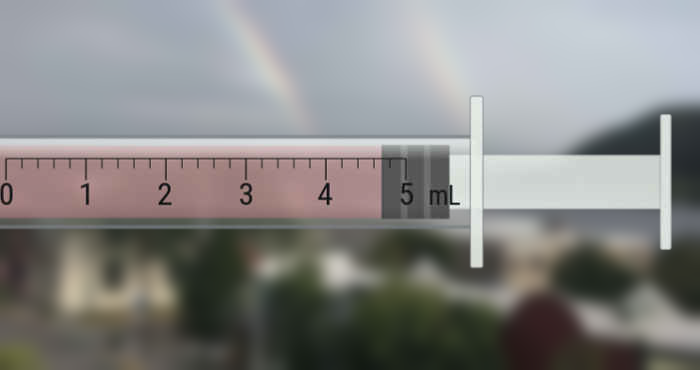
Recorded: 4.7 mL
